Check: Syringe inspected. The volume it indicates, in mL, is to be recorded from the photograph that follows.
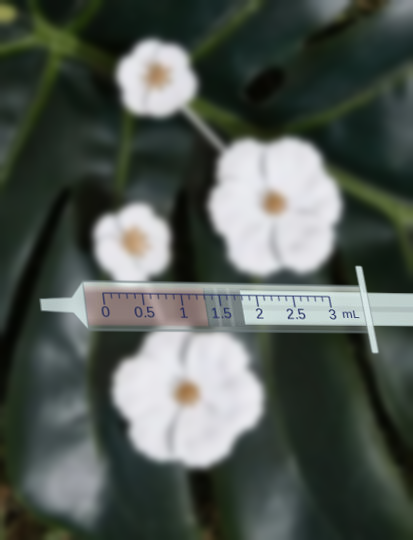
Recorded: 1.3 mL
